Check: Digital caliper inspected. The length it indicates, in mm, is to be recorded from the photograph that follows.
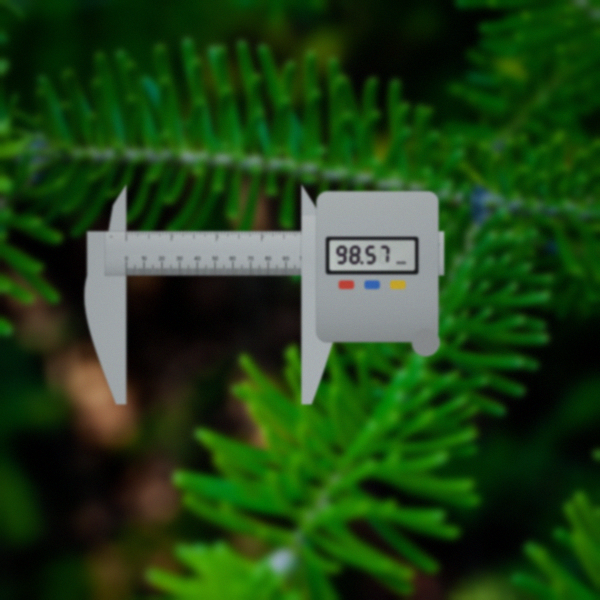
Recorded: 98.57 mm
